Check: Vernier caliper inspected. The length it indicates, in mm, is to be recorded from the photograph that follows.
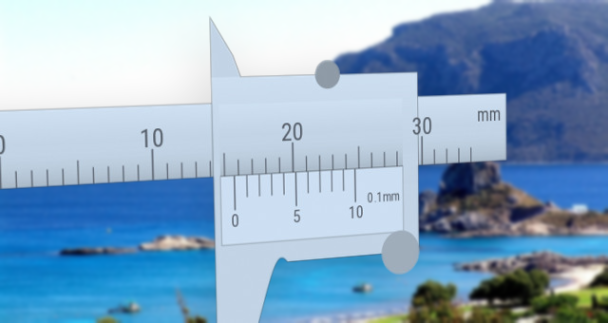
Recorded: 15.7 mm
